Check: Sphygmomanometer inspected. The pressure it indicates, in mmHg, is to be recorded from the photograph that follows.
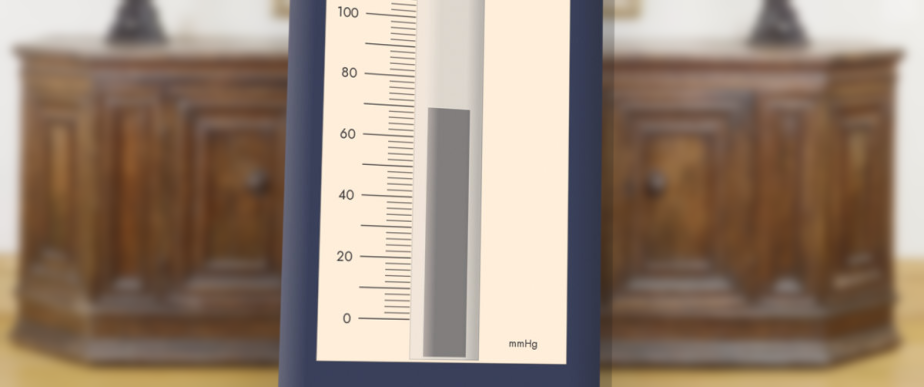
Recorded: 70 mmHg
